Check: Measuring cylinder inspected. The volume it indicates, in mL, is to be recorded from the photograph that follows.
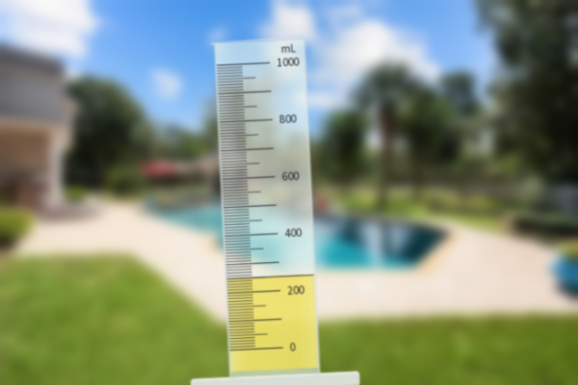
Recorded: 250 mL
